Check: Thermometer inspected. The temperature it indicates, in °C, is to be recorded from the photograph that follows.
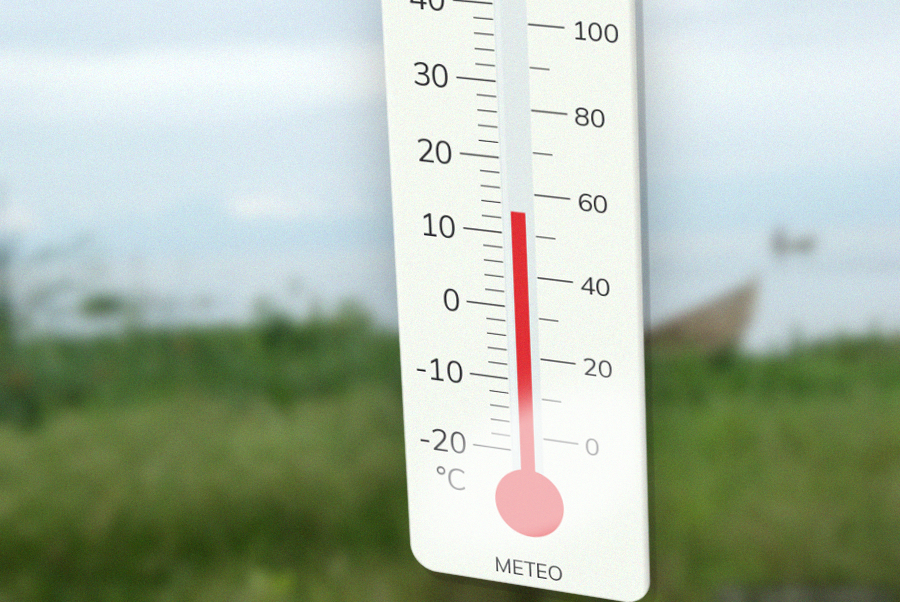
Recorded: 13 °C
